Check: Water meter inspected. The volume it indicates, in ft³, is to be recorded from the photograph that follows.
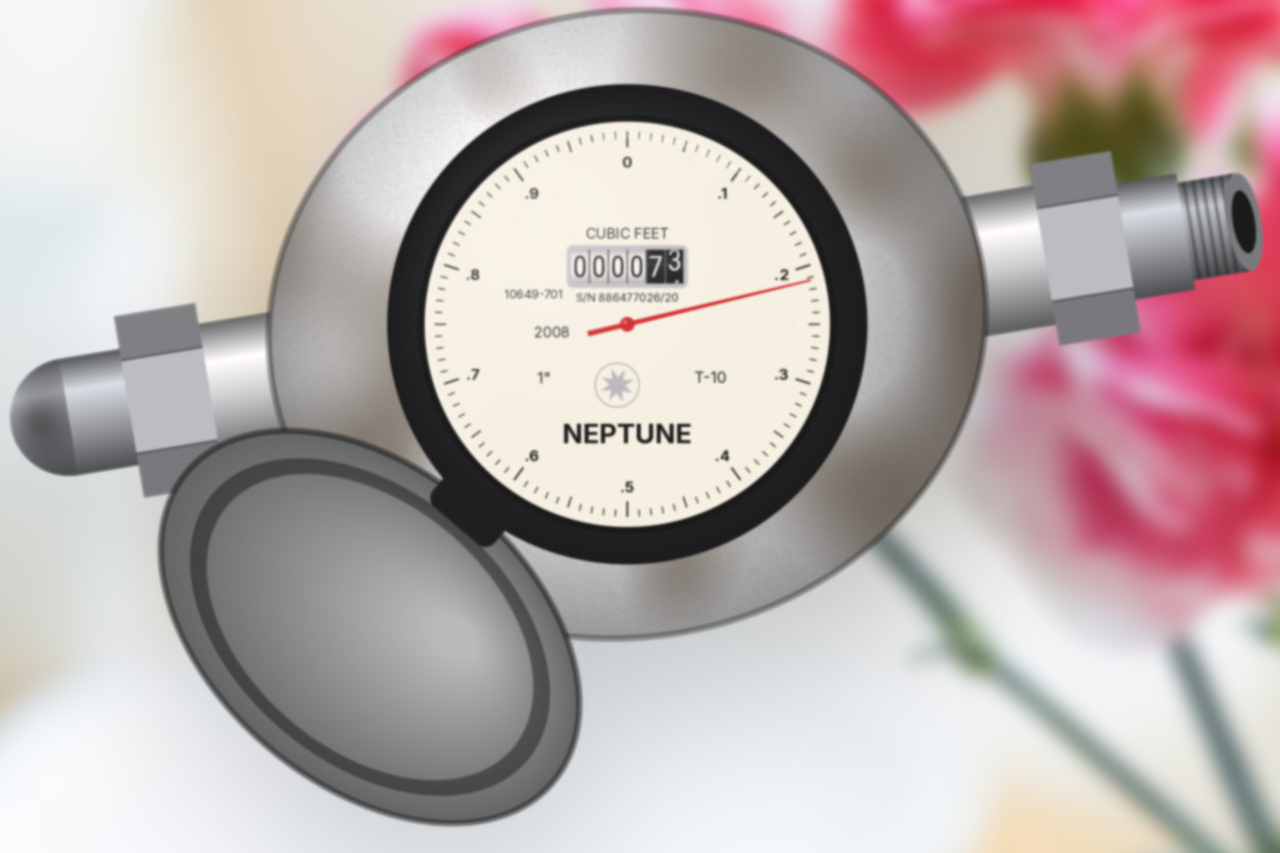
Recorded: 73.21 ft³
